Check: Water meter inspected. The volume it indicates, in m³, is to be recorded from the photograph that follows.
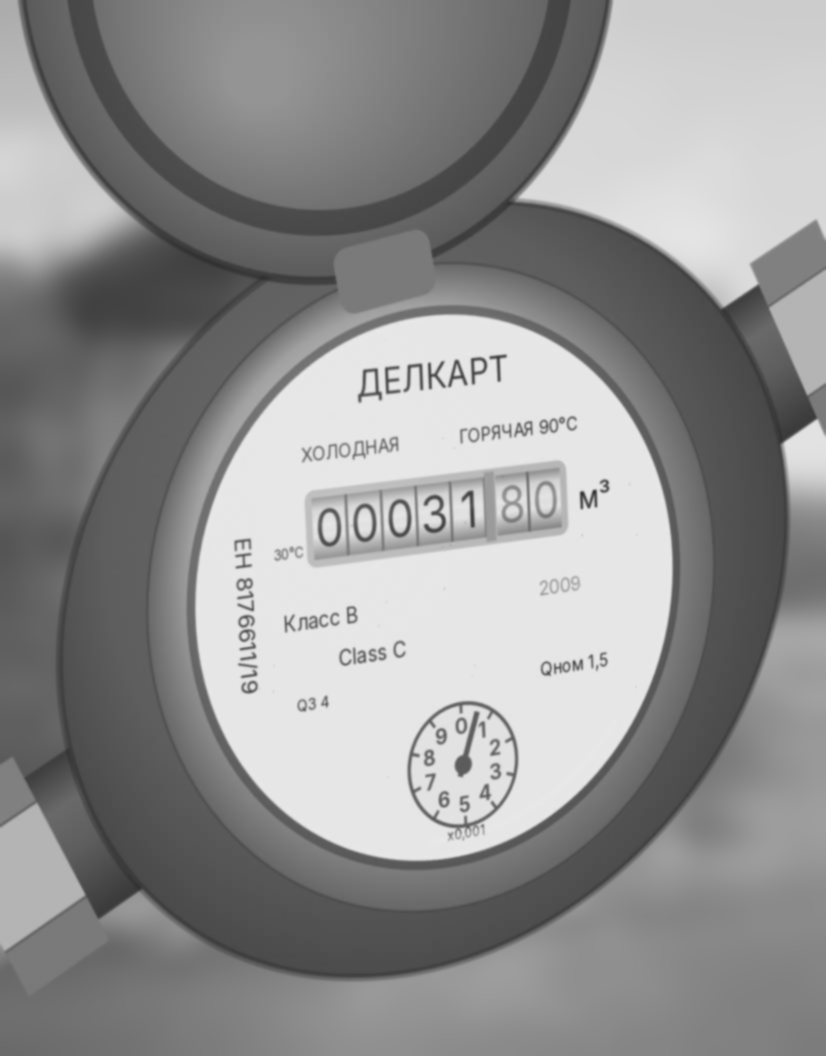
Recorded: 31.800 m³
